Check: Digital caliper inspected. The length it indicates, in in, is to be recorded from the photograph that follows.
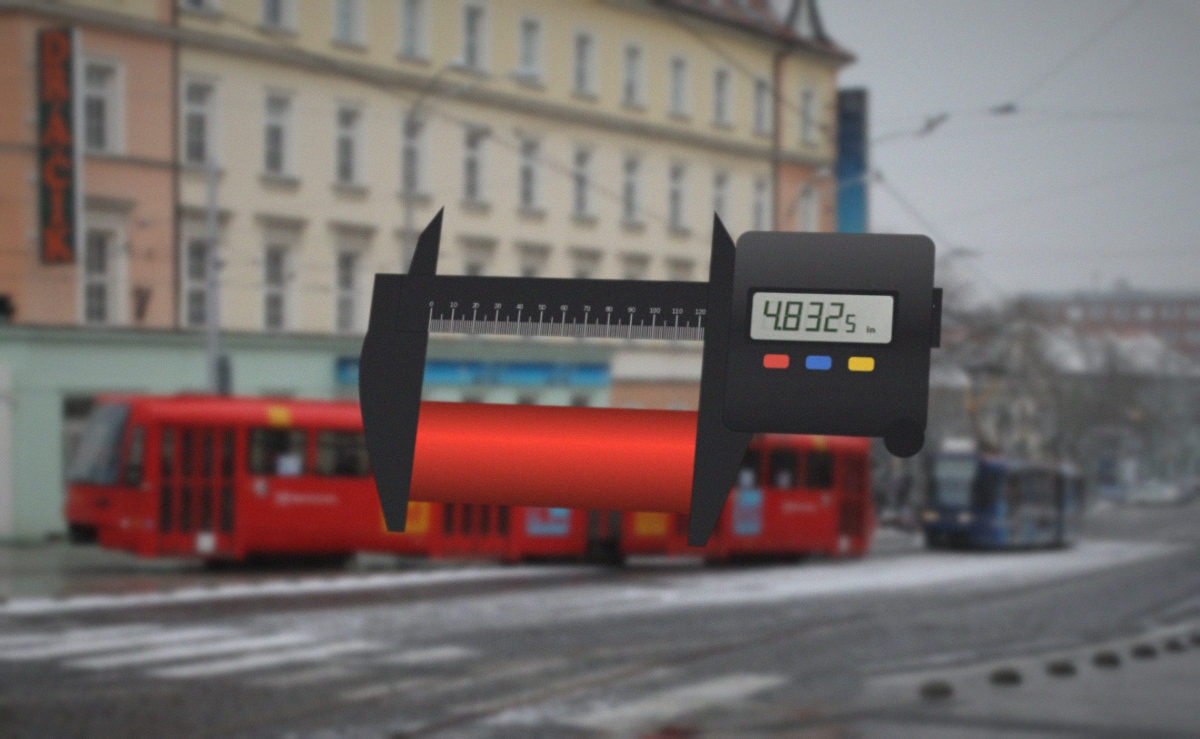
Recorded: 4.8325 in
